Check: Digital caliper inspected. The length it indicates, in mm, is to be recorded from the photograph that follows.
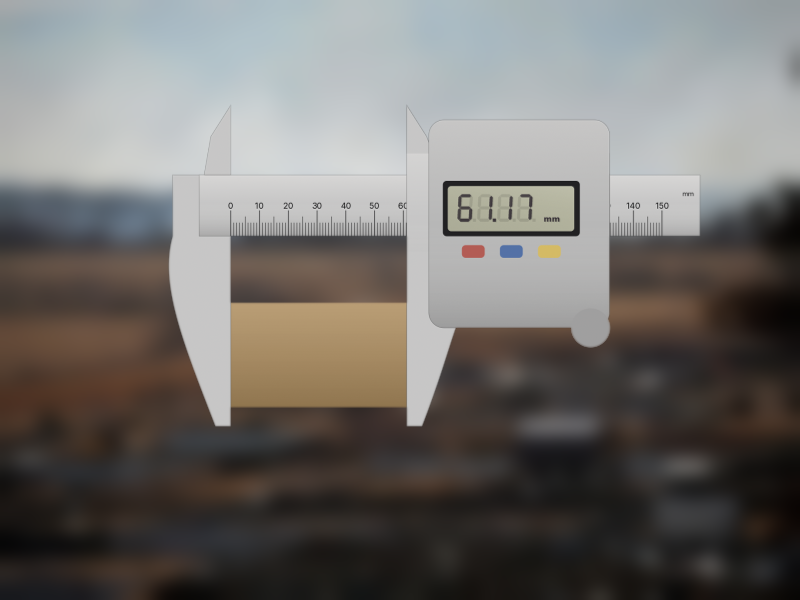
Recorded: 61.17 mm
